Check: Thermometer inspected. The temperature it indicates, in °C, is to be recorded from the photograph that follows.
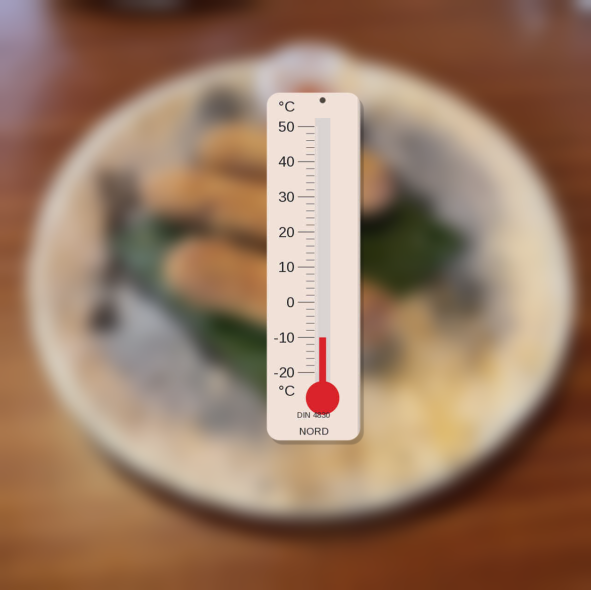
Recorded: -10 °C
